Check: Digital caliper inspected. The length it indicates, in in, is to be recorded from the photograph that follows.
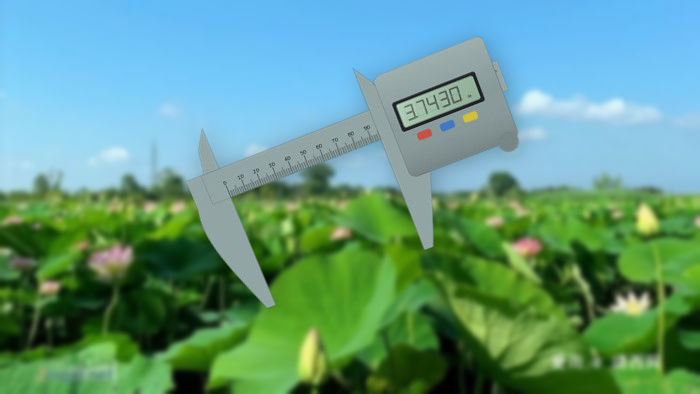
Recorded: 3.7430 in
